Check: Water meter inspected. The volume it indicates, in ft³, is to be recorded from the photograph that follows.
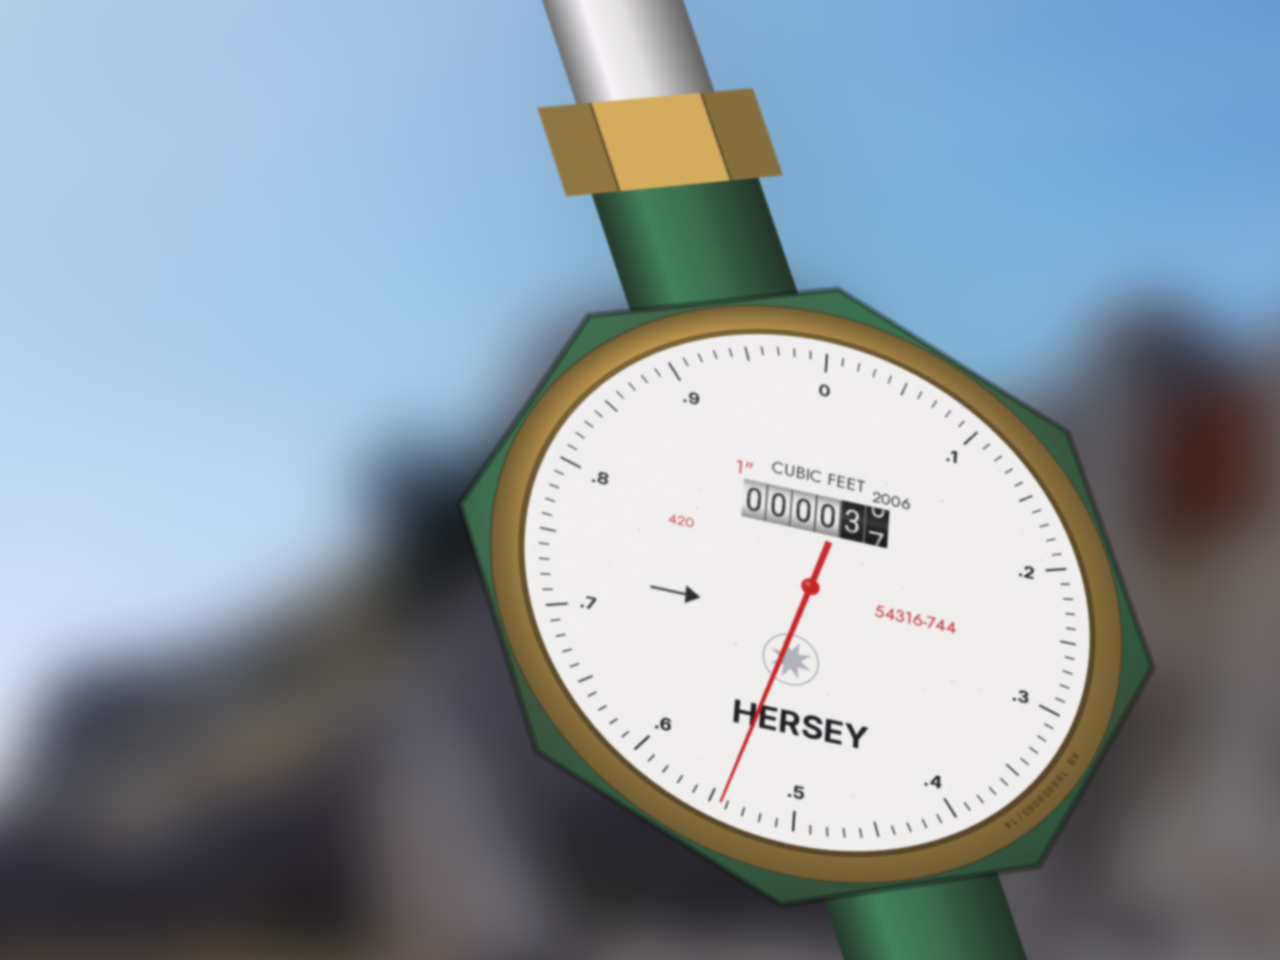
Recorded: 36.54 ft³
